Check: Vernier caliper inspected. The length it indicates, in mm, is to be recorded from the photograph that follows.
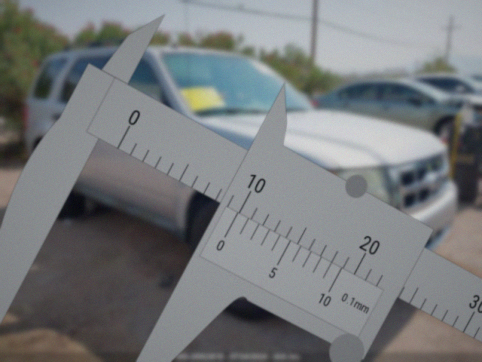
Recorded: 9.9 mm
